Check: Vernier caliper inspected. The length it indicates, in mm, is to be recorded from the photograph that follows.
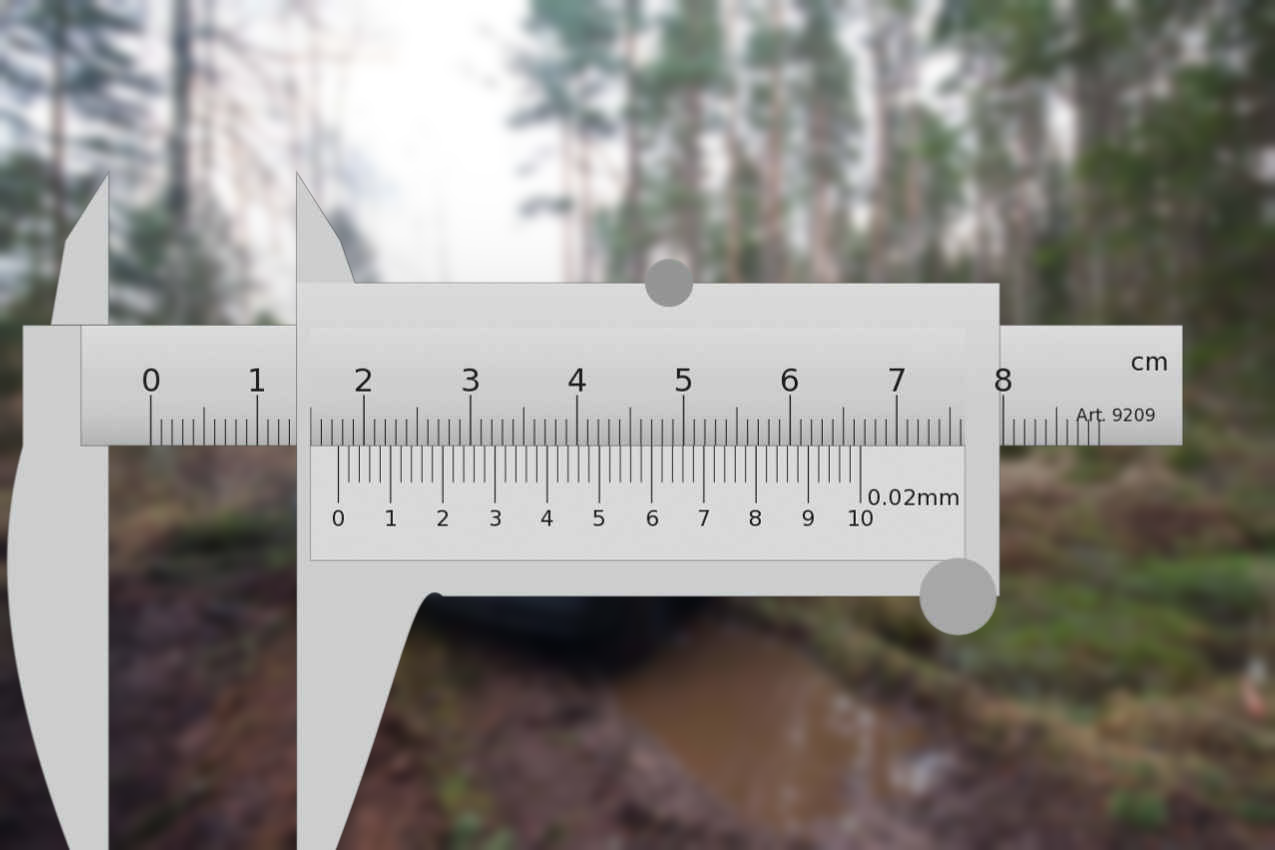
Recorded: 17.6 mm
